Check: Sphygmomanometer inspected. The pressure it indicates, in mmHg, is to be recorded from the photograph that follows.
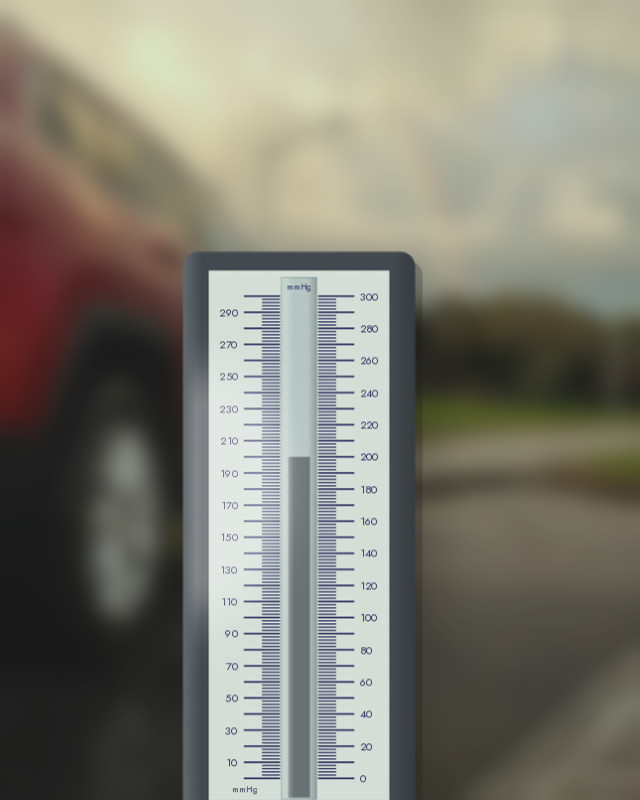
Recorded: 200 mmHg
